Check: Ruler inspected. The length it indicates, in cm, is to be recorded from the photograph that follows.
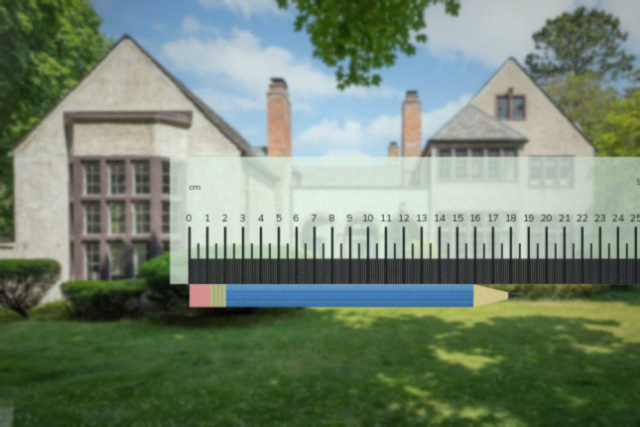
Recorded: 18.5 cm
